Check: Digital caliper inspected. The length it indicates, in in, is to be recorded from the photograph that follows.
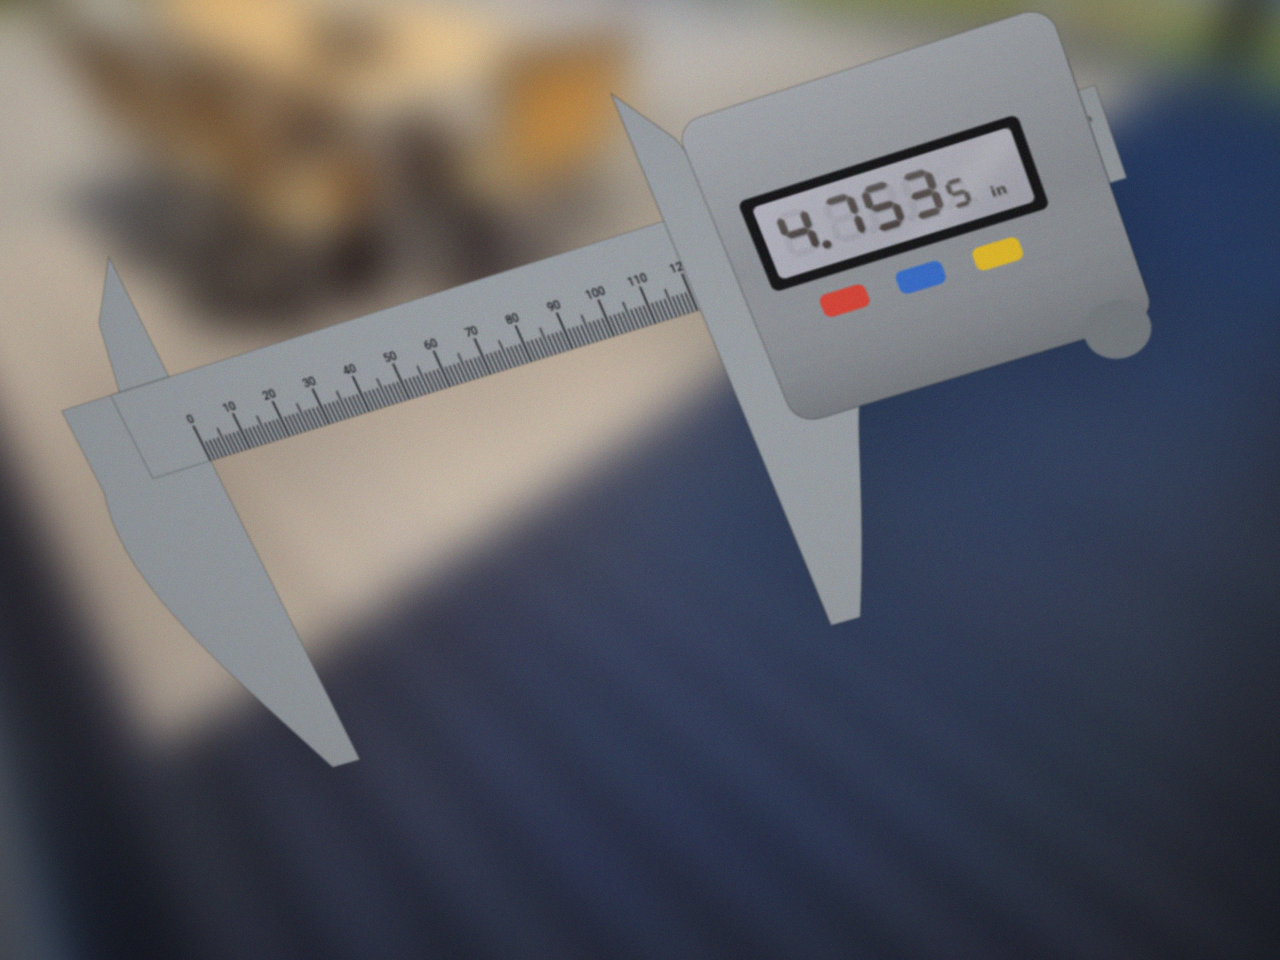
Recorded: 4.7535 in
